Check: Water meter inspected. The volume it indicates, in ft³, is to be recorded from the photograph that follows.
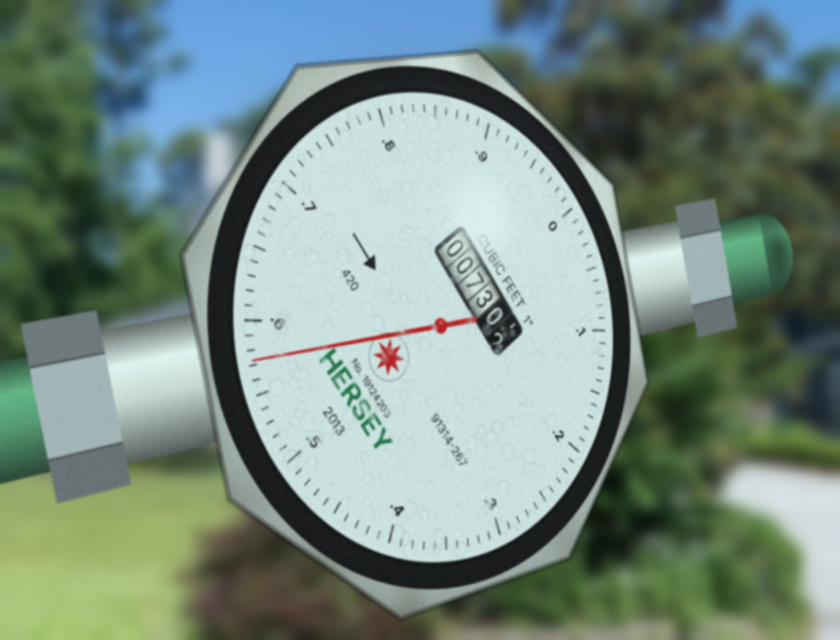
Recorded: 7301.57 ft³
